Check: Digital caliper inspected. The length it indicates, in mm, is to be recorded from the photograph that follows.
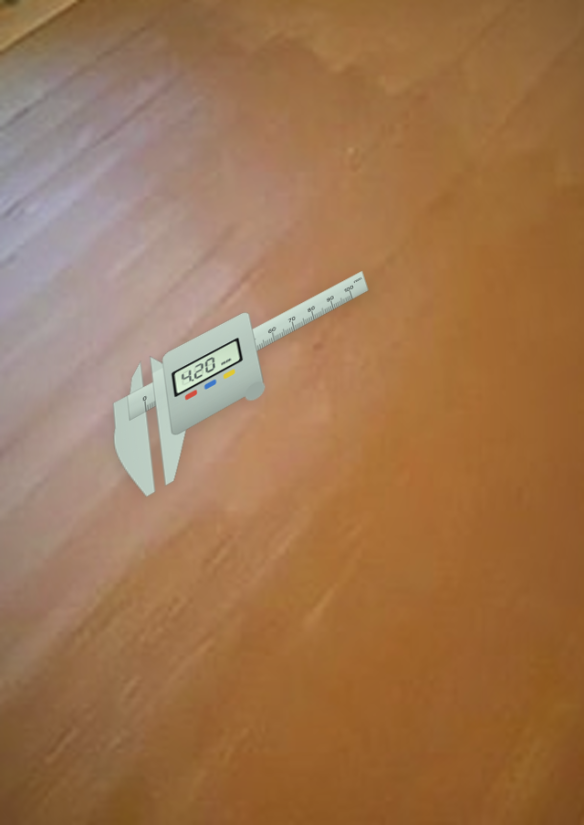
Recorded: 4.20 mm
